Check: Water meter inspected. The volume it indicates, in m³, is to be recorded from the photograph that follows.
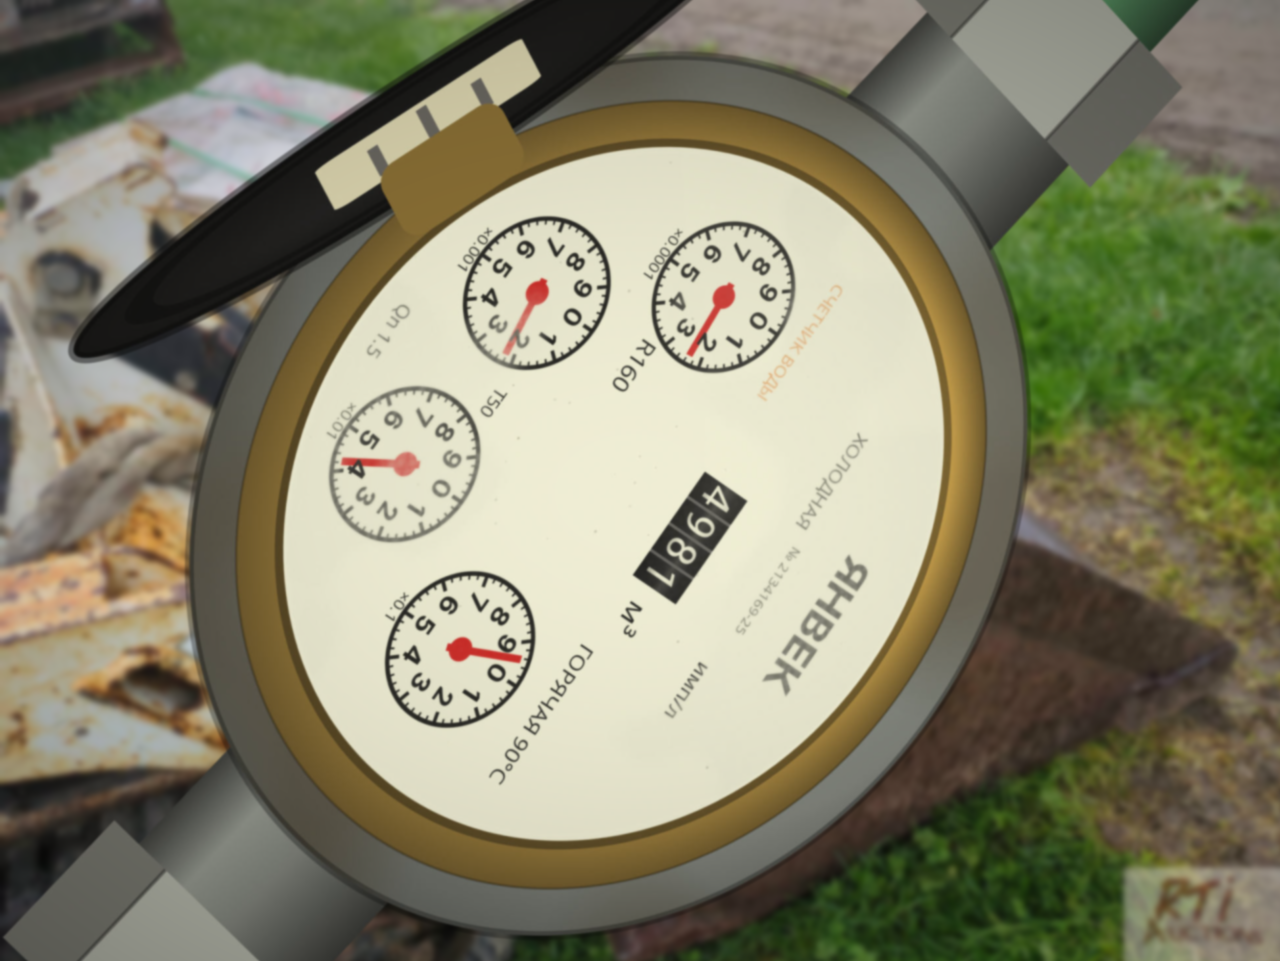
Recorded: 4980.9422 m³
